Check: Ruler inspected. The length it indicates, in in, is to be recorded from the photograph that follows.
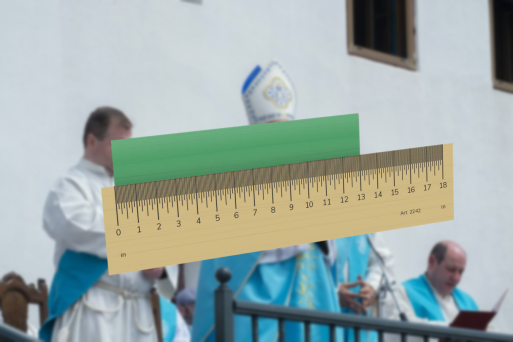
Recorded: 13 in
